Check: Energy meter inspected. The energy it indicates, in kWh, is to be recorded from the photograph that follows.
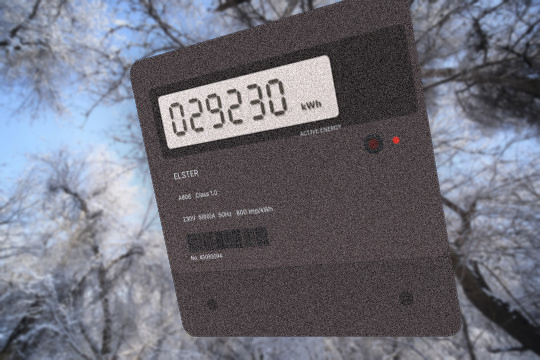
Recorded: 29230 kWh
